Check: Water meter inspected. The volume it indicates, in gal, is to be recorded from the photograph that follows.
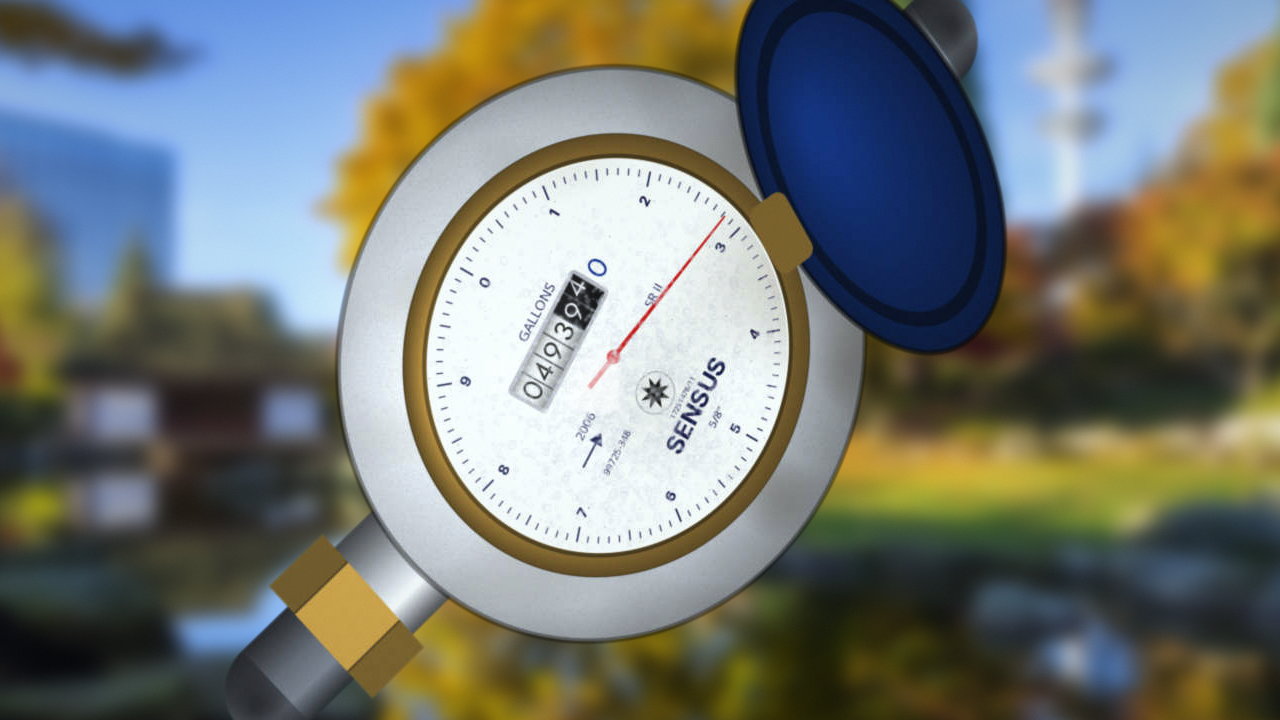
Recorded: 493942.8 gal
